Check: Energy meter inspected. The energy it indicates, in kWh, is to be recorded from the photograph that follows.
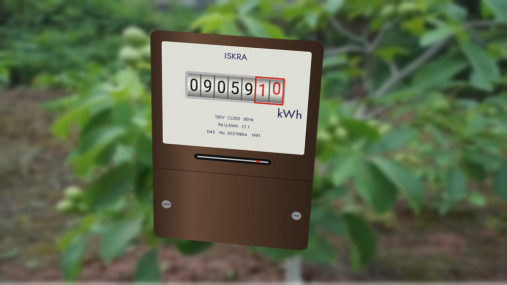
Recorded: 9059.10 kWh
